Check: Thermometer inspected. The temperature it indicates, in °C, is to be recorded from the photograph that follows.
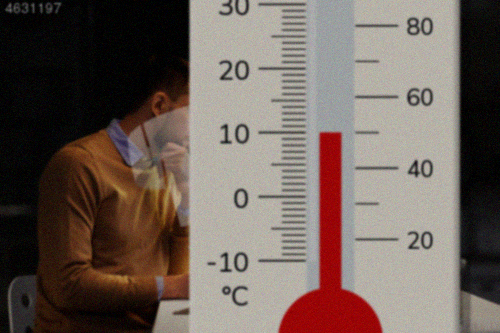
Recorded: 10 °C
